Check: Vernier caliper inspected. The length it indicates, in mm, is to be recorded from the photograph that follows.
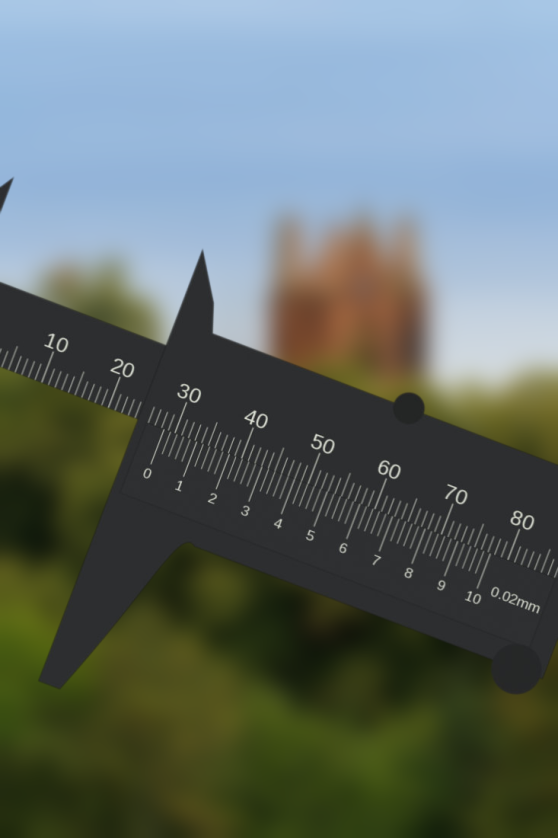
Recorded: 28.4 mm
